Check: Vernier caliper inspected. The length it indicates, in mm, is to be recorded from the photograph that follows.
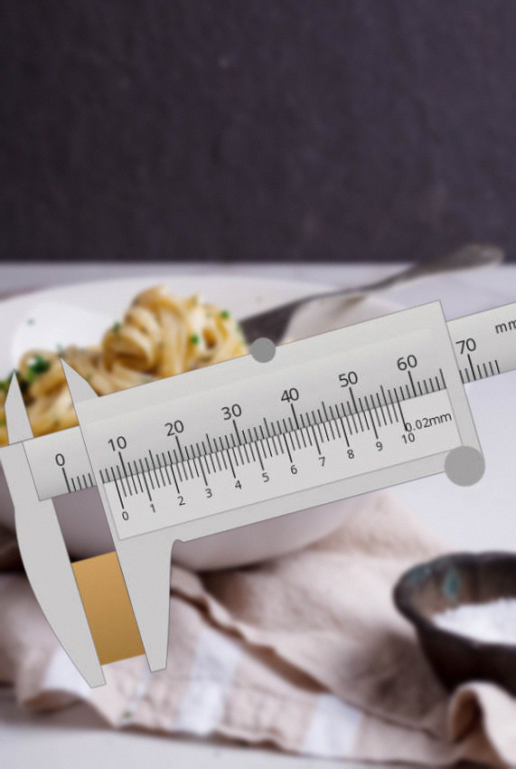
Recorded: 8.0 mm
